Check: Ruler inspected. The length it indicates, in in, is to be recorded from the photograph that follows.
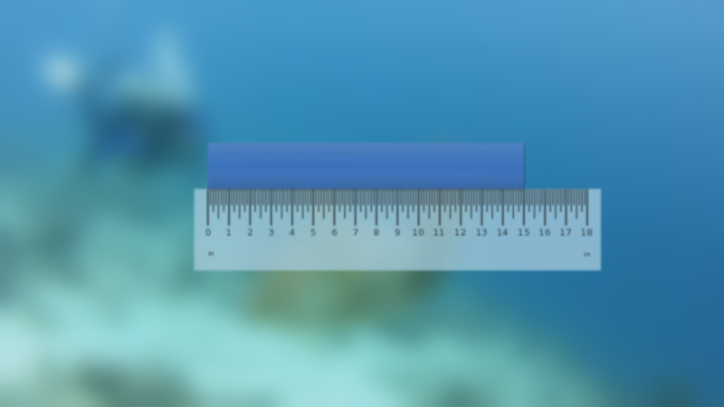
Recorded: 15 in
